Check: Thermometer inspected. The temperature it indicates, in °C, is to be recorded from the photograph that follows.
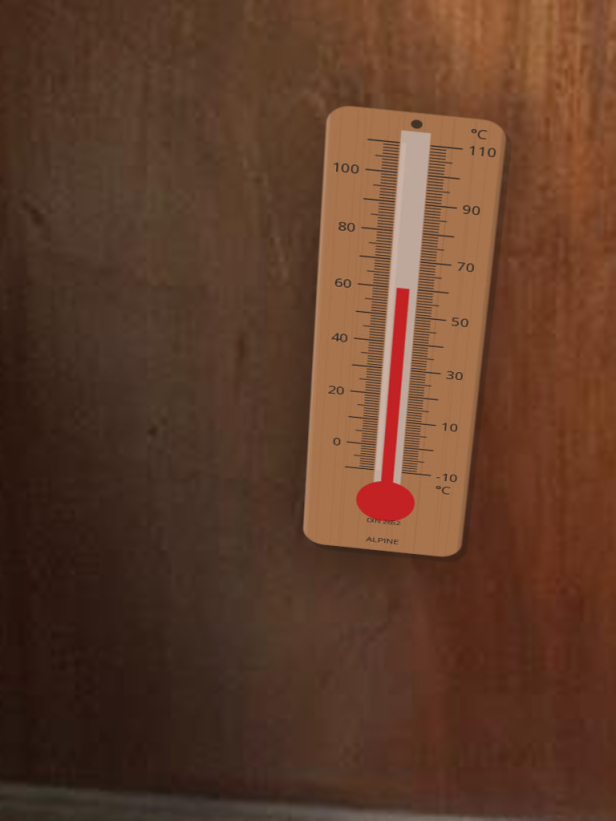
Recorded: 60 °C
